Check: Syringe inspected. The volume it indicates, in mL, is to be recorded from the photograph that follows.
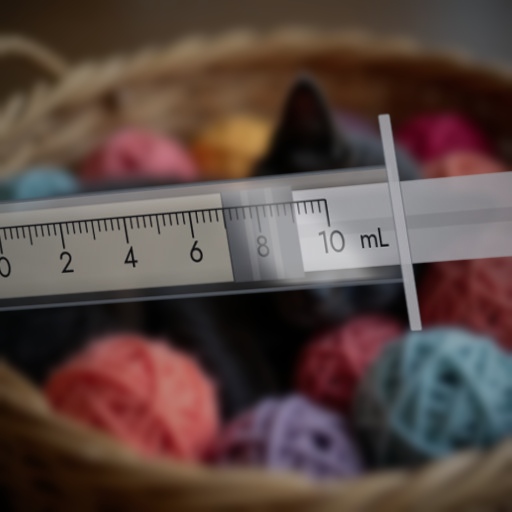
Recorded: 7 mL
